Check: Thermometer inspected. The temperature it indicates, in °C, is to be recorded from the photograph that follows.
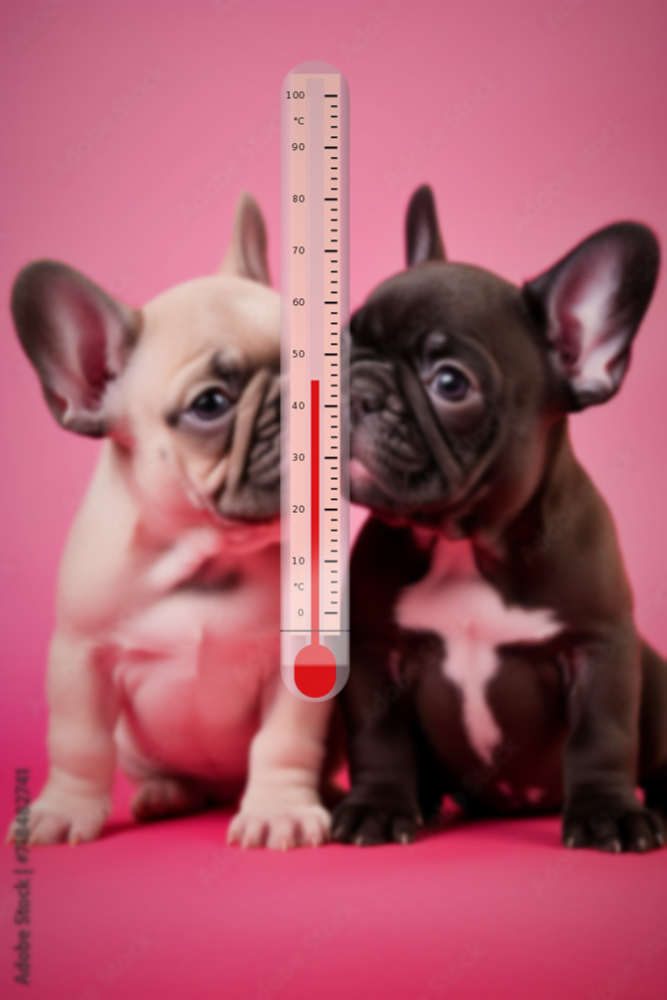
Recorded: 45 °C
